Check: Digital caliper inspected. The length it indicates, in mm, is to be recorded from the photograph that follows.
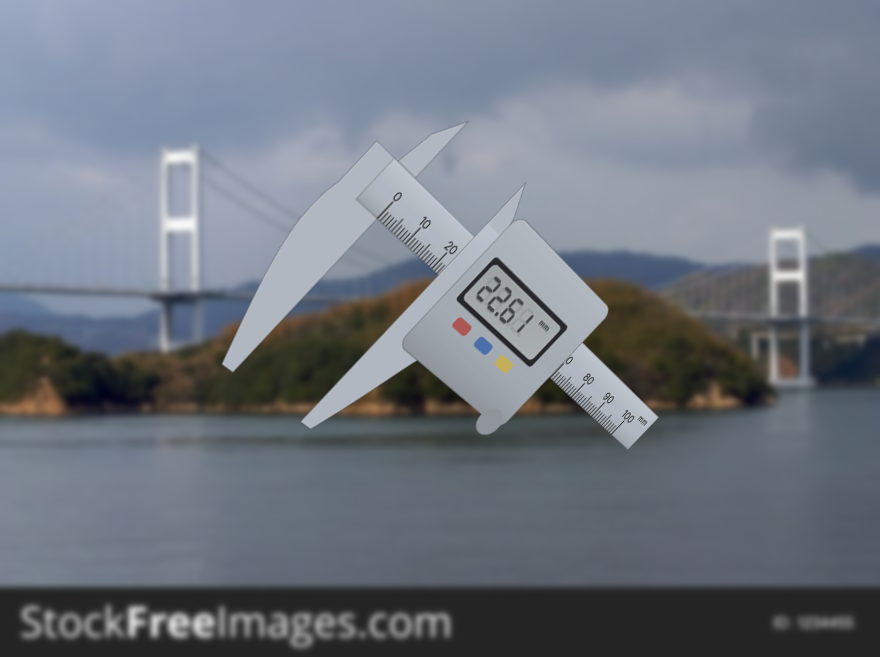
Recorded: 22.61 mm
